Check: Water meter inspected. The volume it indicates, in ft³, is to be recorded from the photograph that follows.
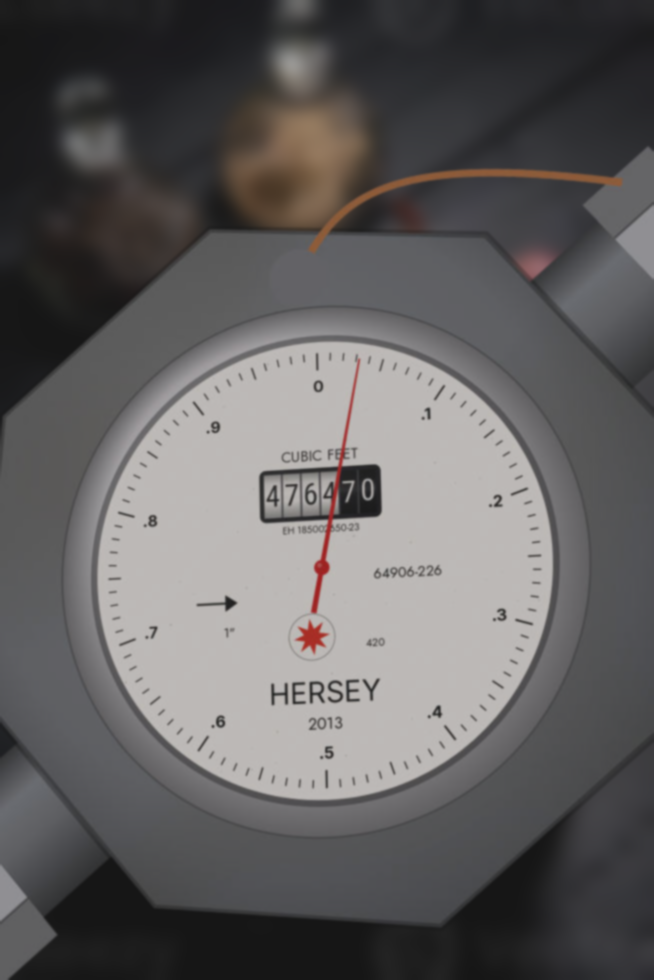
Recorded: 476470.03 ft³
